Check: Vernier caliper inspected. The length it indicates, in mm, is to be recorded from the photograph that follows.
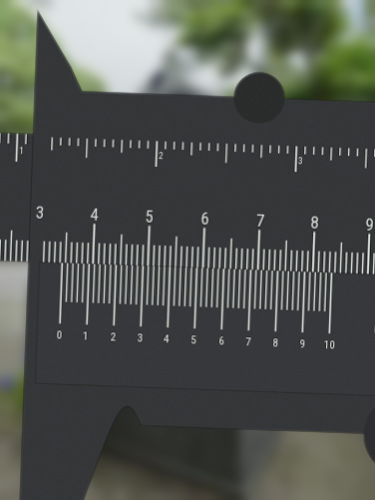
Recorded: 34.4 mm
